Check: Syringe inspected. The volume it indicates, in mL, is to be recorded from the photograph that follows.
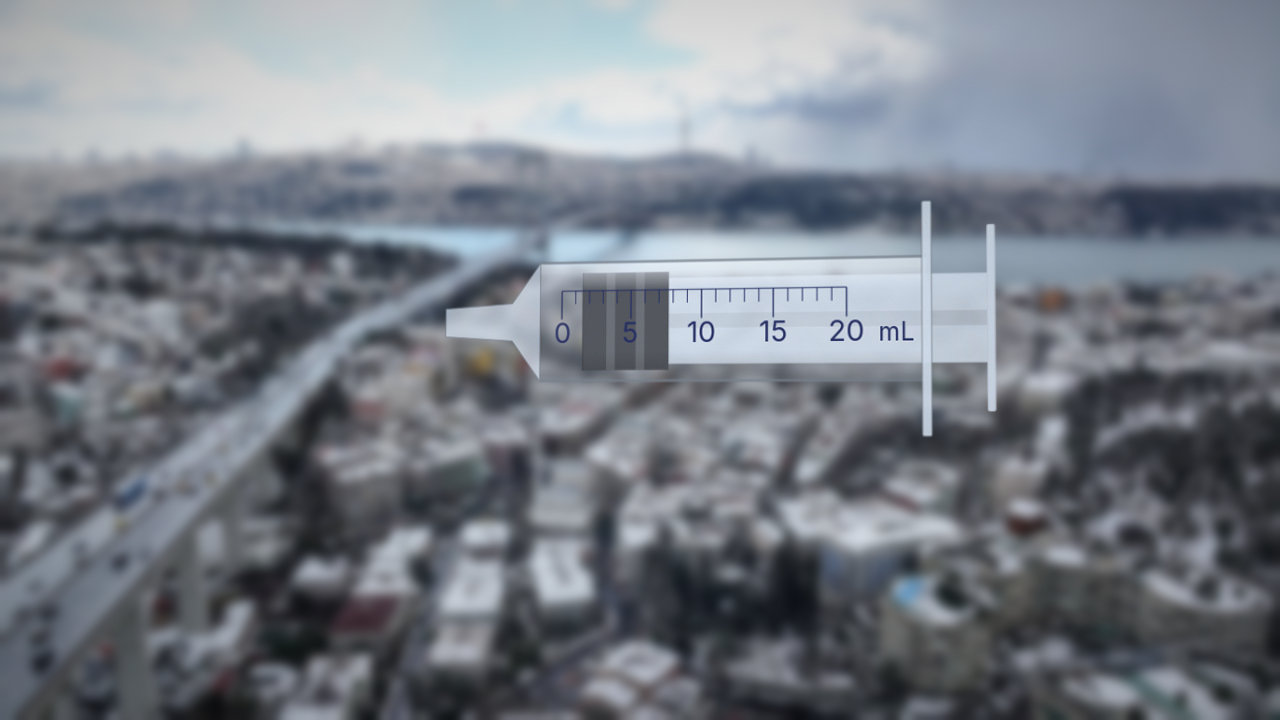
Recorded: 1.5 mL
